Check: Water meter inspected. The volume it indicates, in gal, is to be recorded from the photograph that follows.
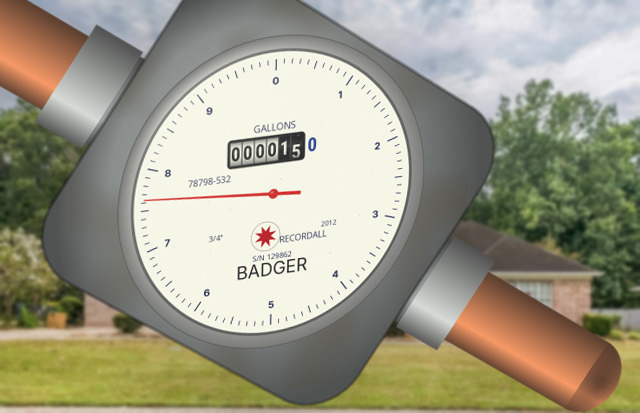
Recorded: 147.6 gal
